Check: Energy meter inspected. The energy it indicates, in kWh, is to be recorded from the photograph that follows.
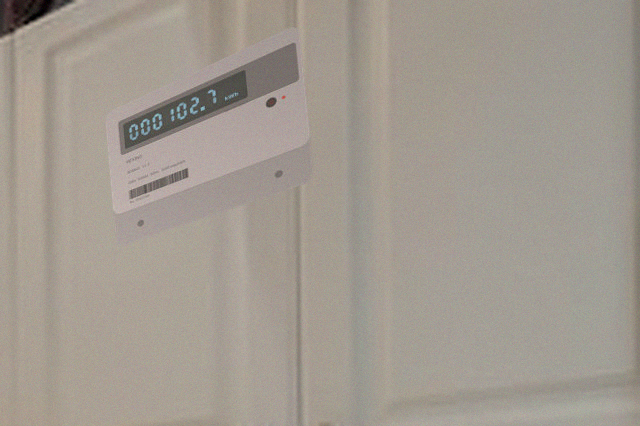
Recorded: 102.7 kWh
